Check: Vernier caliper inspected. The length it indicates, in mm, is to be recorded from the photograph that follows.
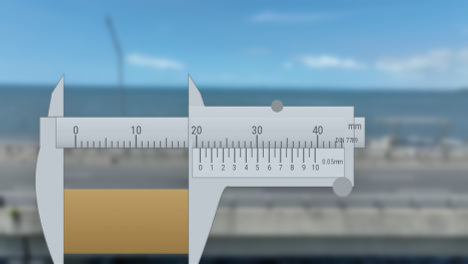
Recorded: 20.6 mm
